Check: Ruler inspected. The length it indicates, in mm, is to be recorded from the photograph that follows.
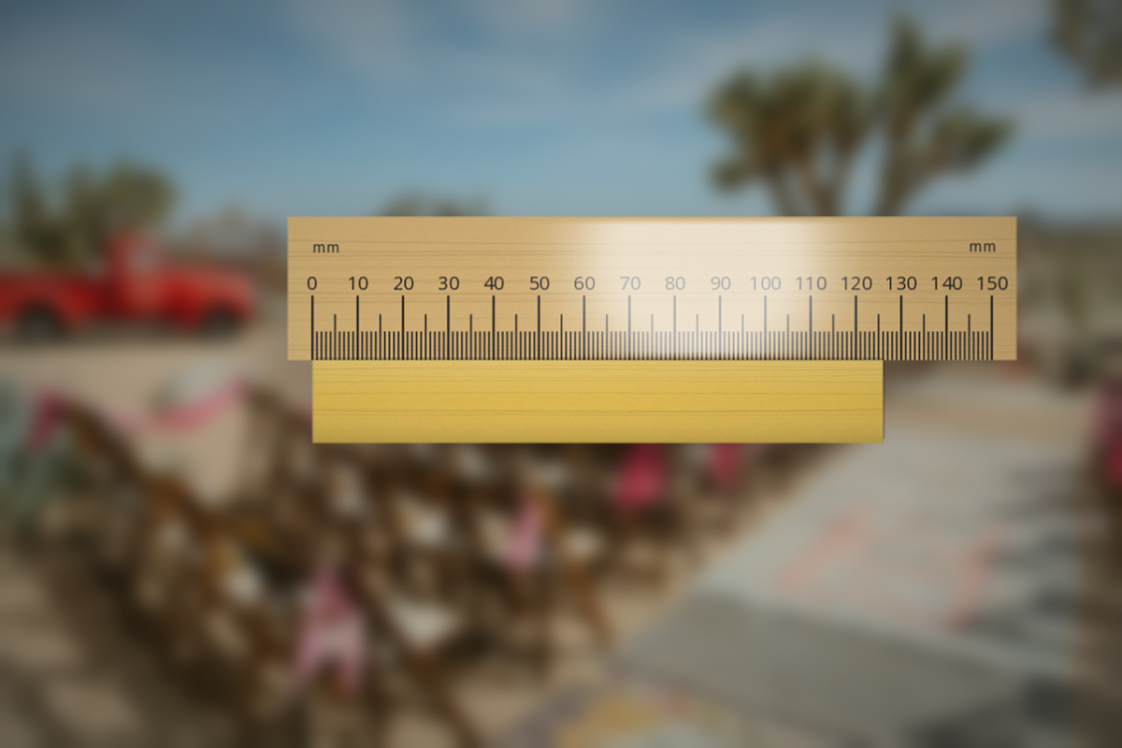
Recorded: 126 mm
